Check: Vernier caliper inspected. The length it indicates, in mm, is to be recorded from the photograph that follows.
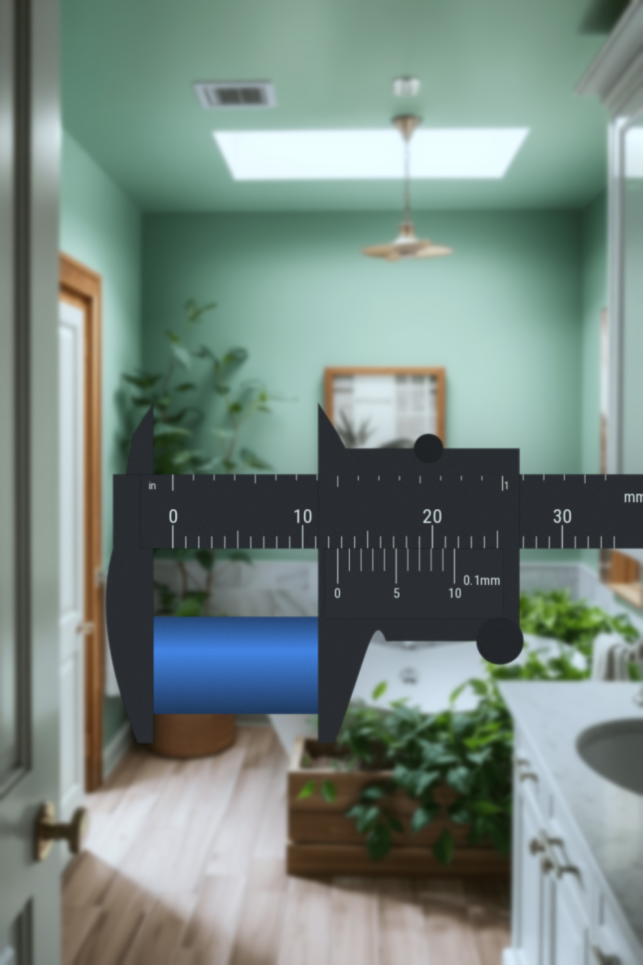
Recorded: 12.7 mm
